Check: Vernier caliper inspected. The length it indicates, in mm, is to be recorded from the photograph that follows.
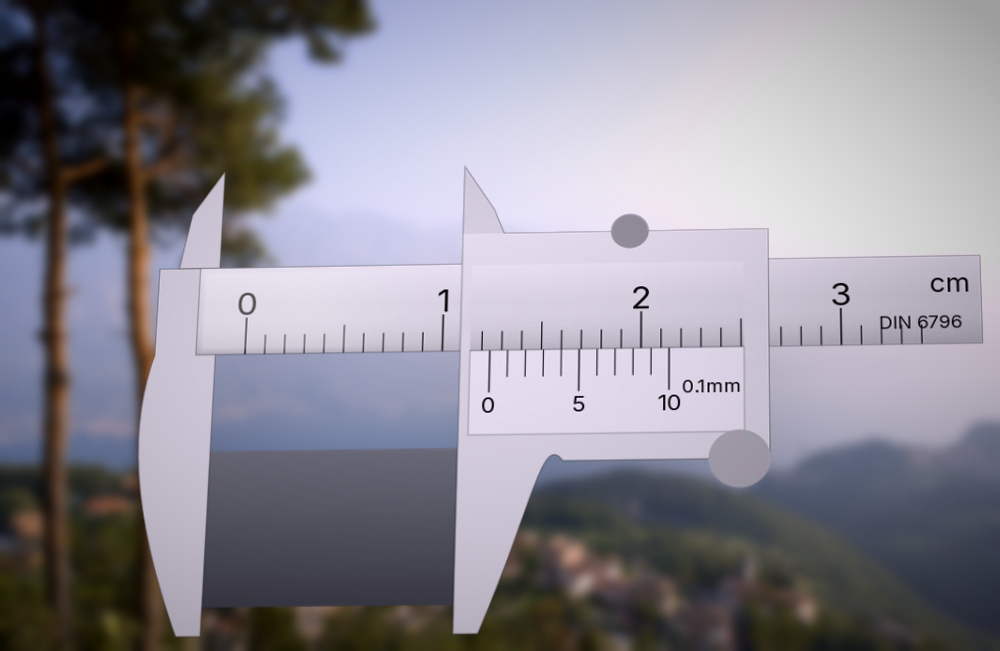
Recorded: 12.4 mm
